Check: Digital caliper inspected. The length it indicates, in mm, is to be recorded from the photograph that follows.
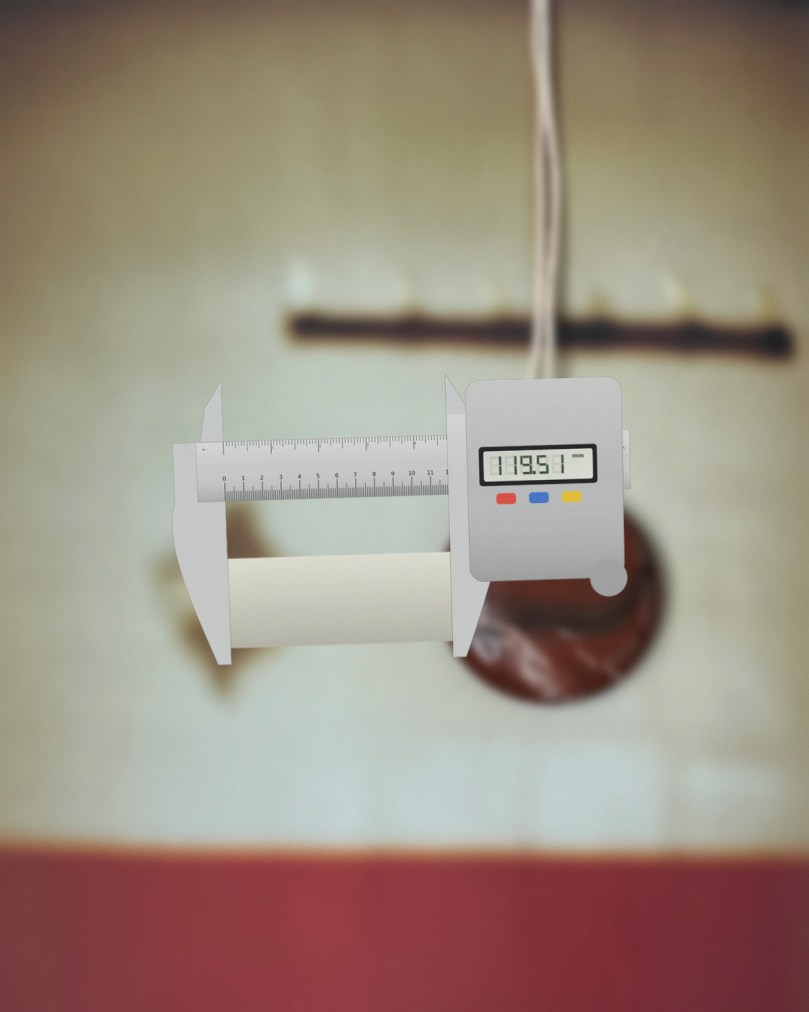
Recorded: 119.51 mm
